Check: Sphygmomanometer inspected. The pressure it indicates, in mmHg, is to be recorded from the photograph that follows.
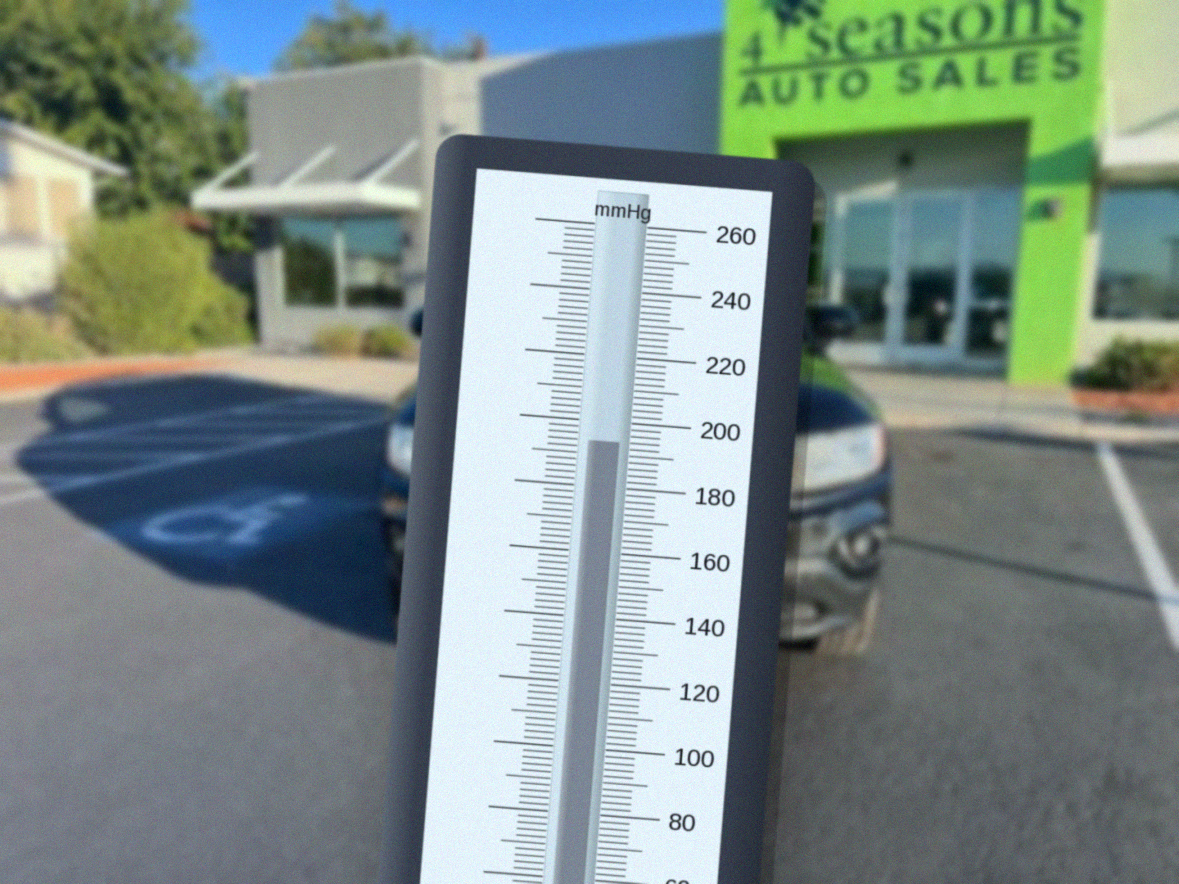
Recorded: 194 mmHg
